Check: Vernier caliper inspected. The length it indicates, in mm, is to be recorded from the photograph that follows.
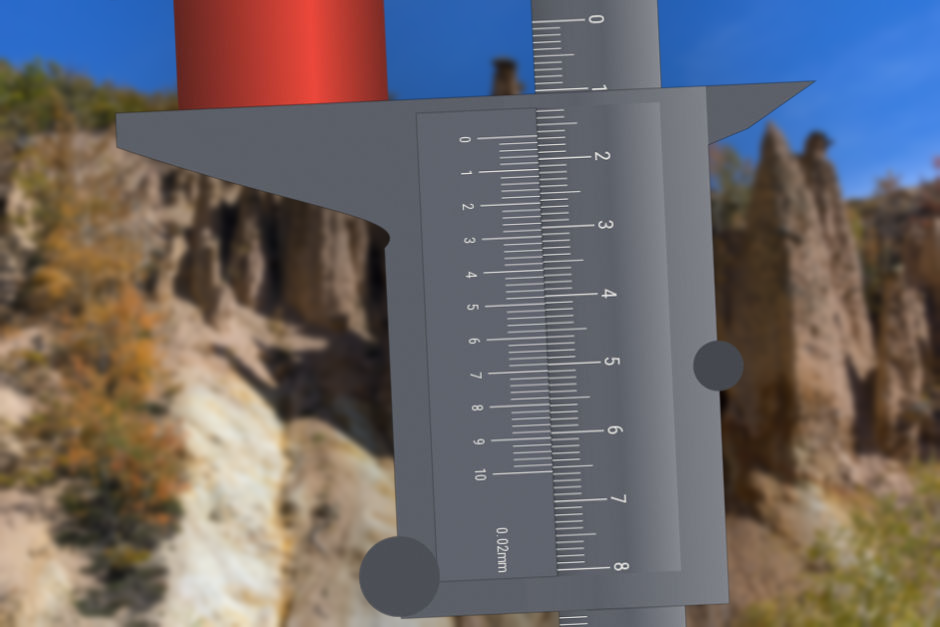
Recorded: 16.6 mm
